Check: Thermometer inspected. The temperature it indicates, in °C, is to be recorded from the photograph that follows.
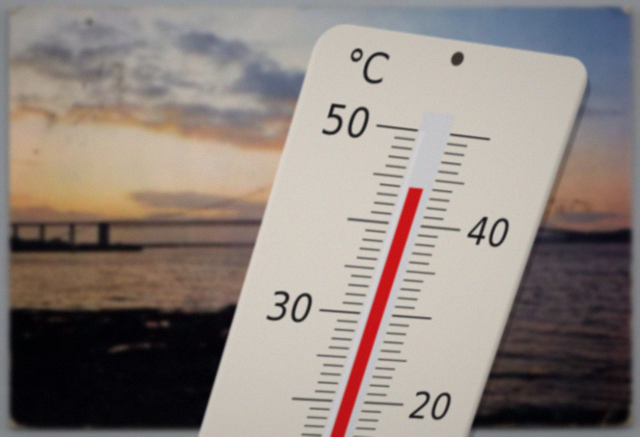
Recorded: 44 °C
